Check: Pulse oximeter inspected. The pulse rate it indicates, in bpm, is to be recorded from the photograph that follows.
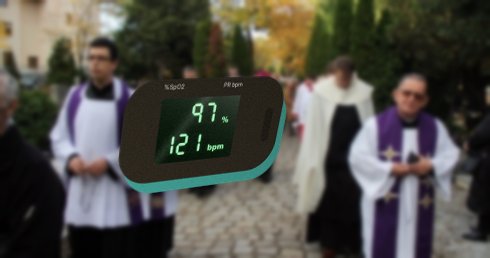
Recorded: 121 bpm
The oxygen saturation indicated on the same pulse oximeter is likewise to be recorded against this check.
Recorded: 97 %
